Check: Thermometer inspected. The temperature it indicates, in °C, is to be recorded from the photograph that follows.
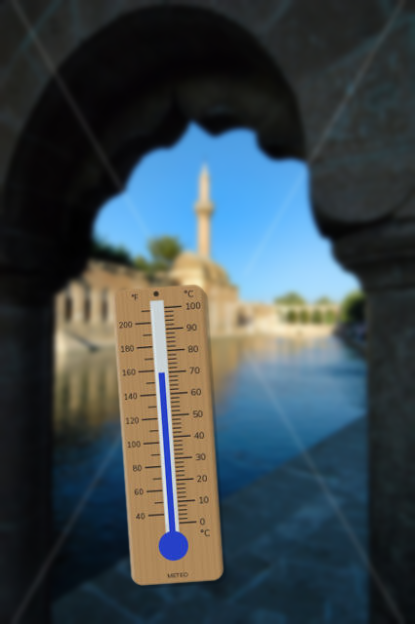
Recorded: 70 °C
